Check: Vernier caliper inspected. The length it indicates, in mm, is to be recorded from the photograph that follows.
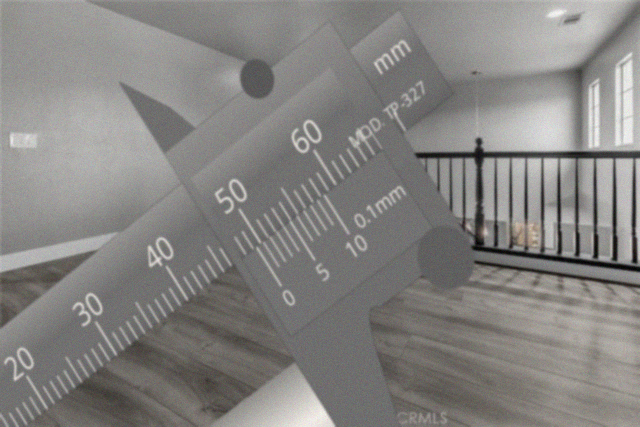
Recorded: 49.4 mm
